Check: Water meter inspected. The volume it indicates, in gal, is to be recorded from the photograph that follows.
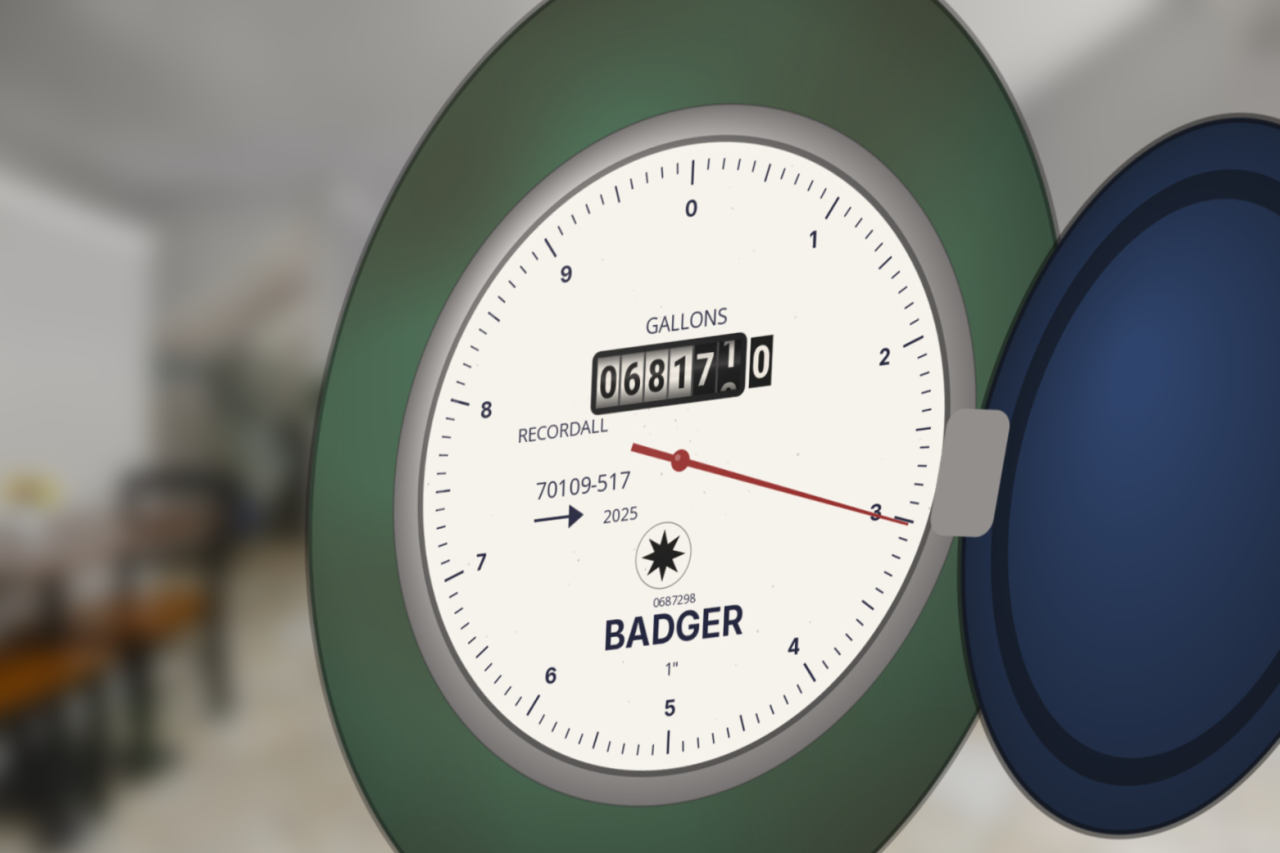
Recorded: 681713.0 gal
